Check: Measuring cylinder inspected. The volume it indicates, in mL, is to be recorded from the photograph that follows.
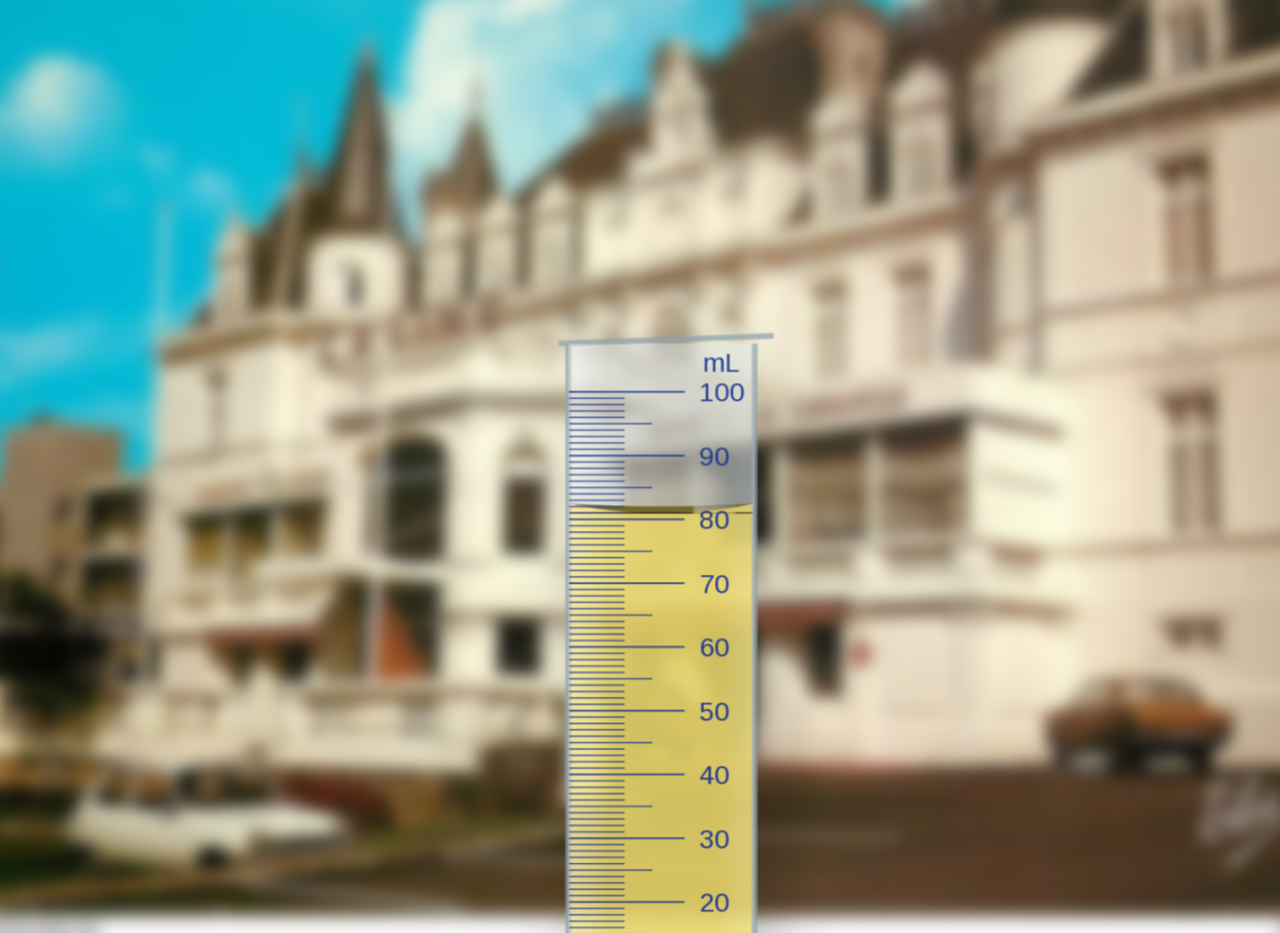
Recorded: 81 mL
